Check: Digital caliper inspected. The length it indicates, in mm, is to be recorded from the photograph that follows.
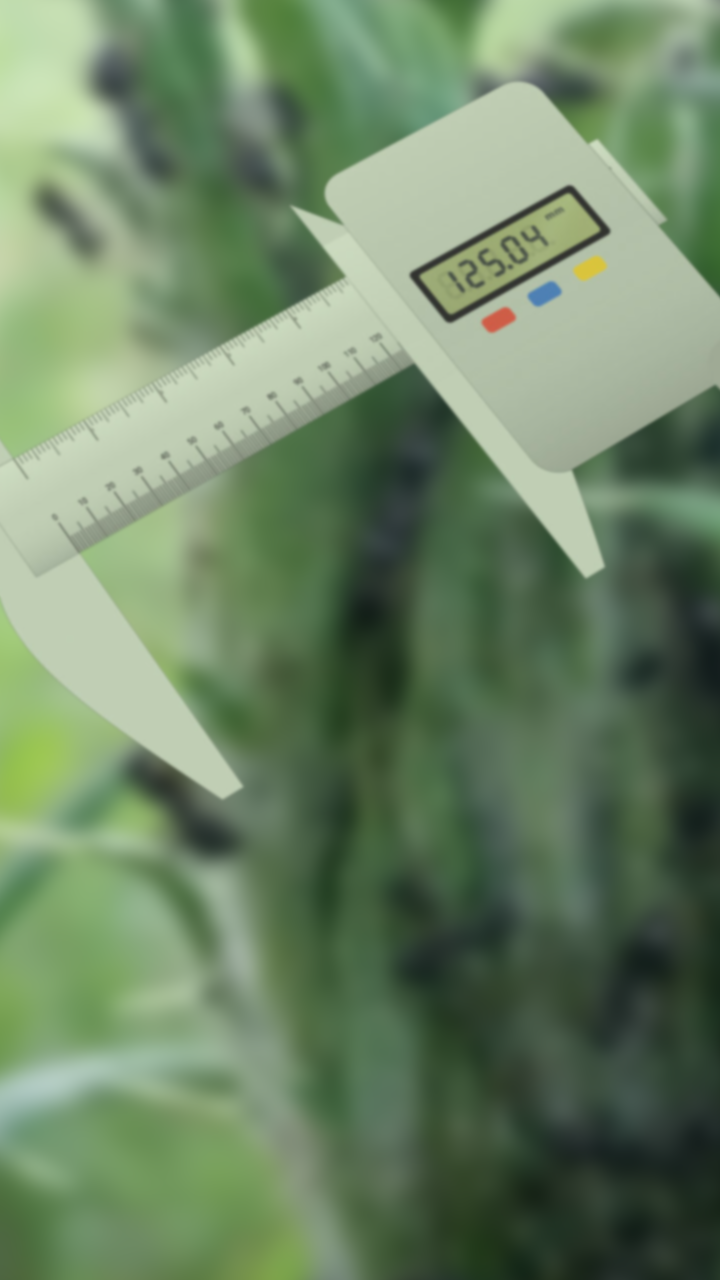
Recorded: 125.04 mm
